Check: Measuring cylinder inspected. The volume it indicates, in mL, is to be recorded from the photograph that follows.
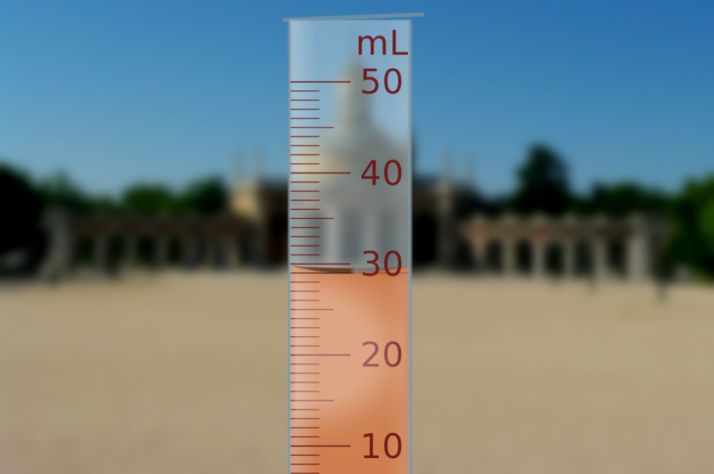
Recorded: 29 mL
